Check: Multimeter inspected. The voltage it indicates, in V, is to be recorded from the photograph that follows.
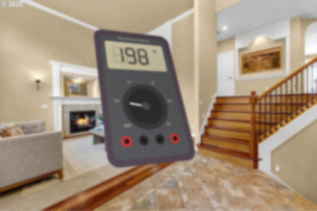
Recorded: 198 V
